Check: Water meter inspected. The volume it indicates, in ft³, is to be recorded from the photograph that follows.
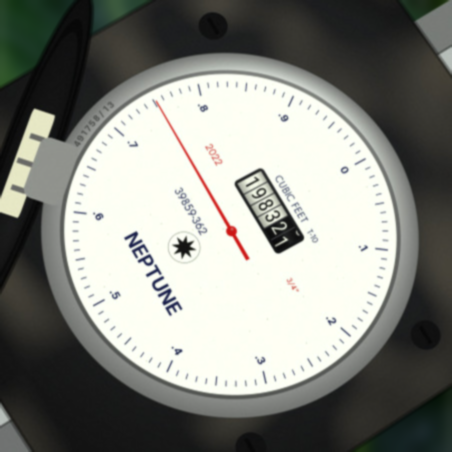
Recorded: 198320.75 ft³
